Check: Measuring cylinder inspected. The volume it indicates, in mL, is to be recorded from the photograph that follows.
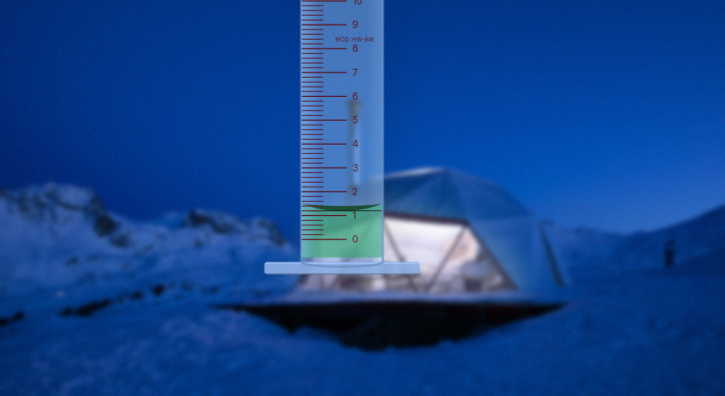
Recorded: 1.2 mL
